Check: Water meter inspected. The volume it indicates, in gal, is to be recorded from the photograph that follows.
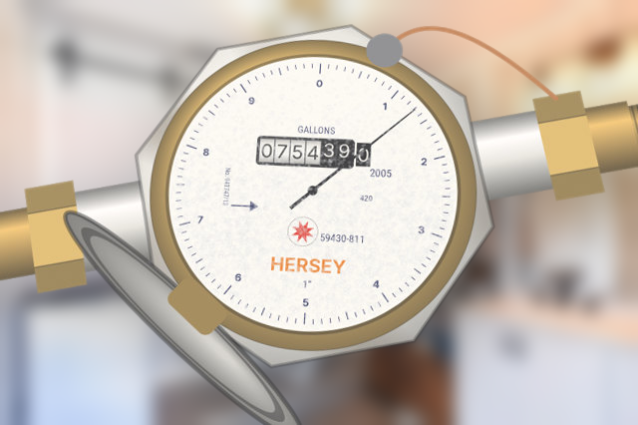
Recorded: 754391.3 gal
